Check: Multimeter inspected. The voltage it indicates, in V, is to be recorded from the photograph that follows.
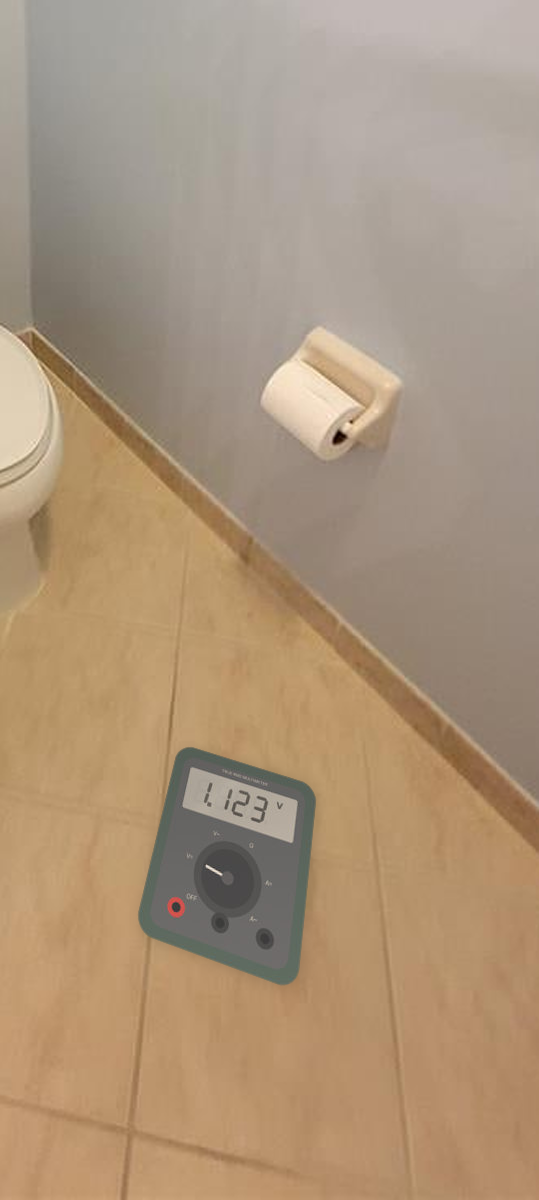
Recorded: 1.123 V
